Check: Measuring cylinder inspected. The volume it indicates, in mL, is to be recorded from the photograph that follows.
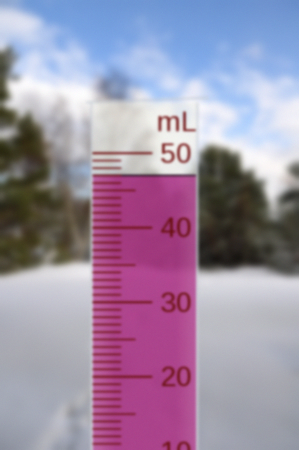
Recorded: 47 mL
